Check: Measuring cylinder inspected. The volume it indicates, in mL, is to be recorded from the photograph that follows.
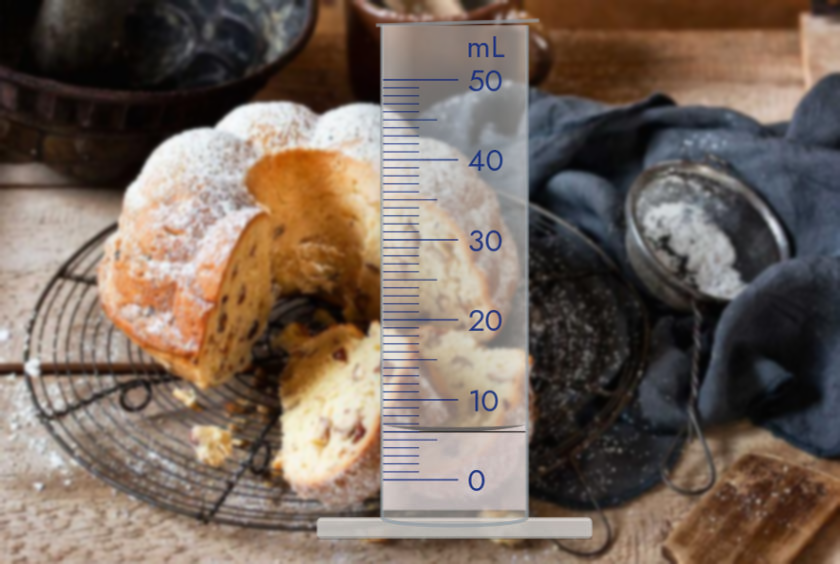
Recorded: 6 mL
